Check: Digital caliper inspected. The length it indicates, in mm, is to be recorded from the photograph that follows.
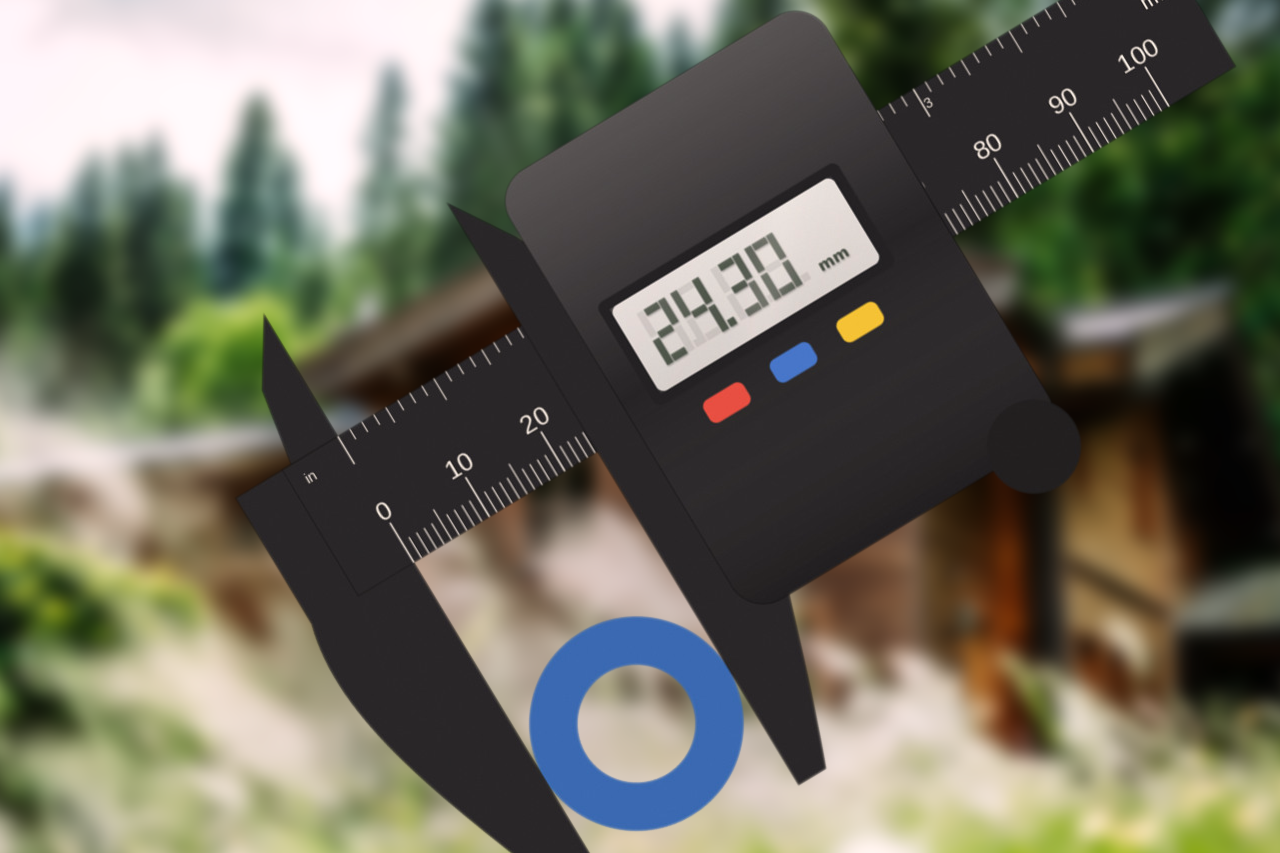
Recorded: 24.30 mm
